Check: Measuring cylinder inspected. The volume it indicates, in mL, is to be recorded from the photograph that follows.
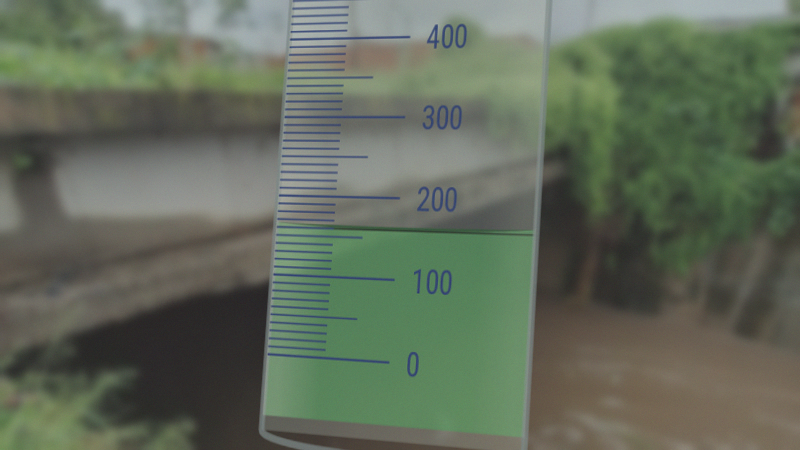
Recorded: 160 mL
